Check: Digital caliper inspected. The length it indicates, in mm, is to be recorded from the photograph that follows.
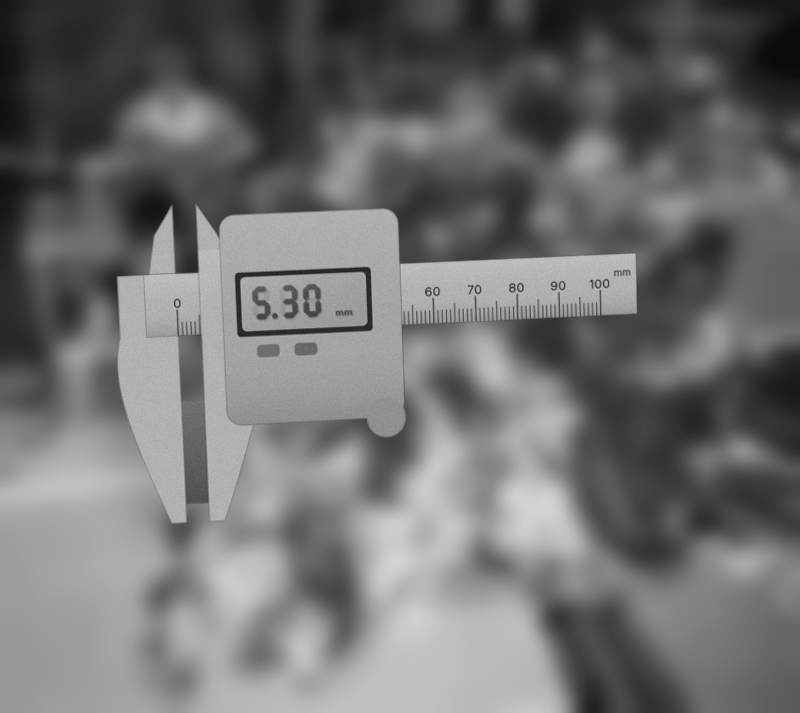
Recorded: 5.30 mm
